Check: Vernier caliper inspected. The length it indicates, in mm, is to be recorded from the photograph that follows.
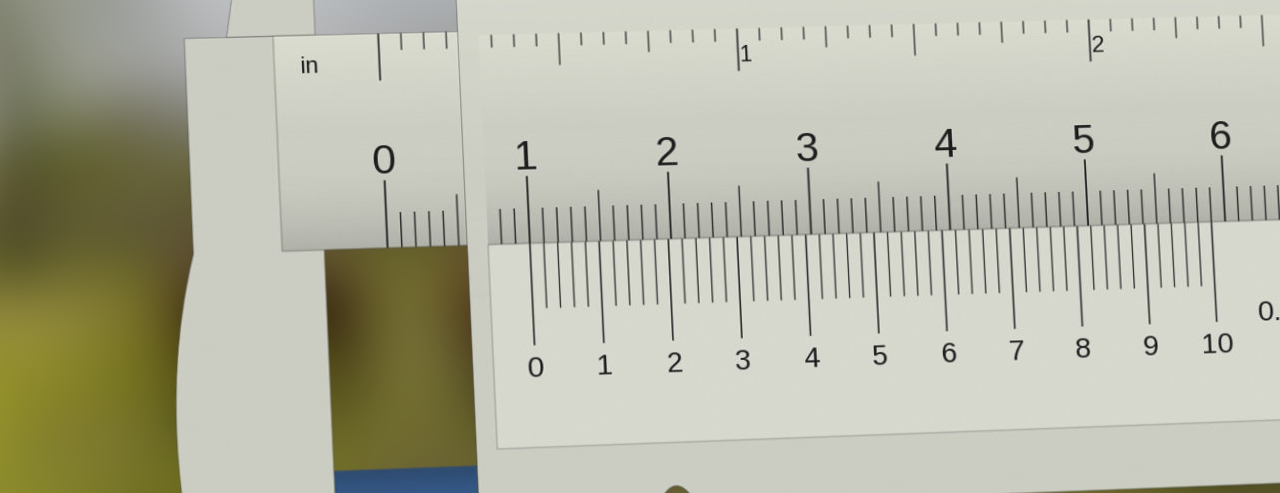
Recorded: 10.0 mm
